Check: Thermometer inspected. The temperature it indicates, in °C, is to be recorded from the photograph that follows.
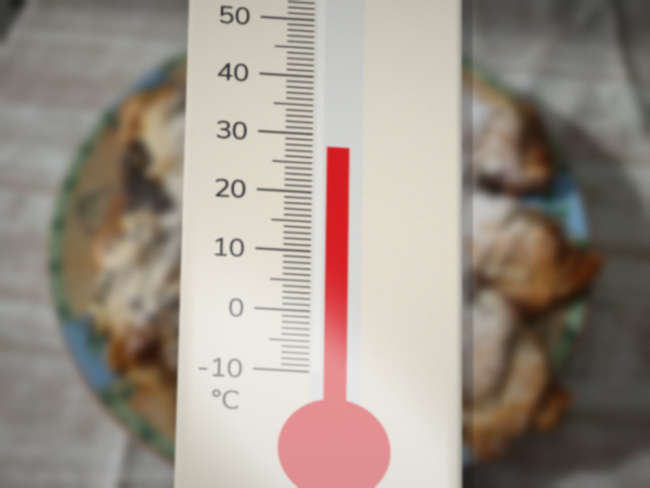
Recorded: 28 °C
